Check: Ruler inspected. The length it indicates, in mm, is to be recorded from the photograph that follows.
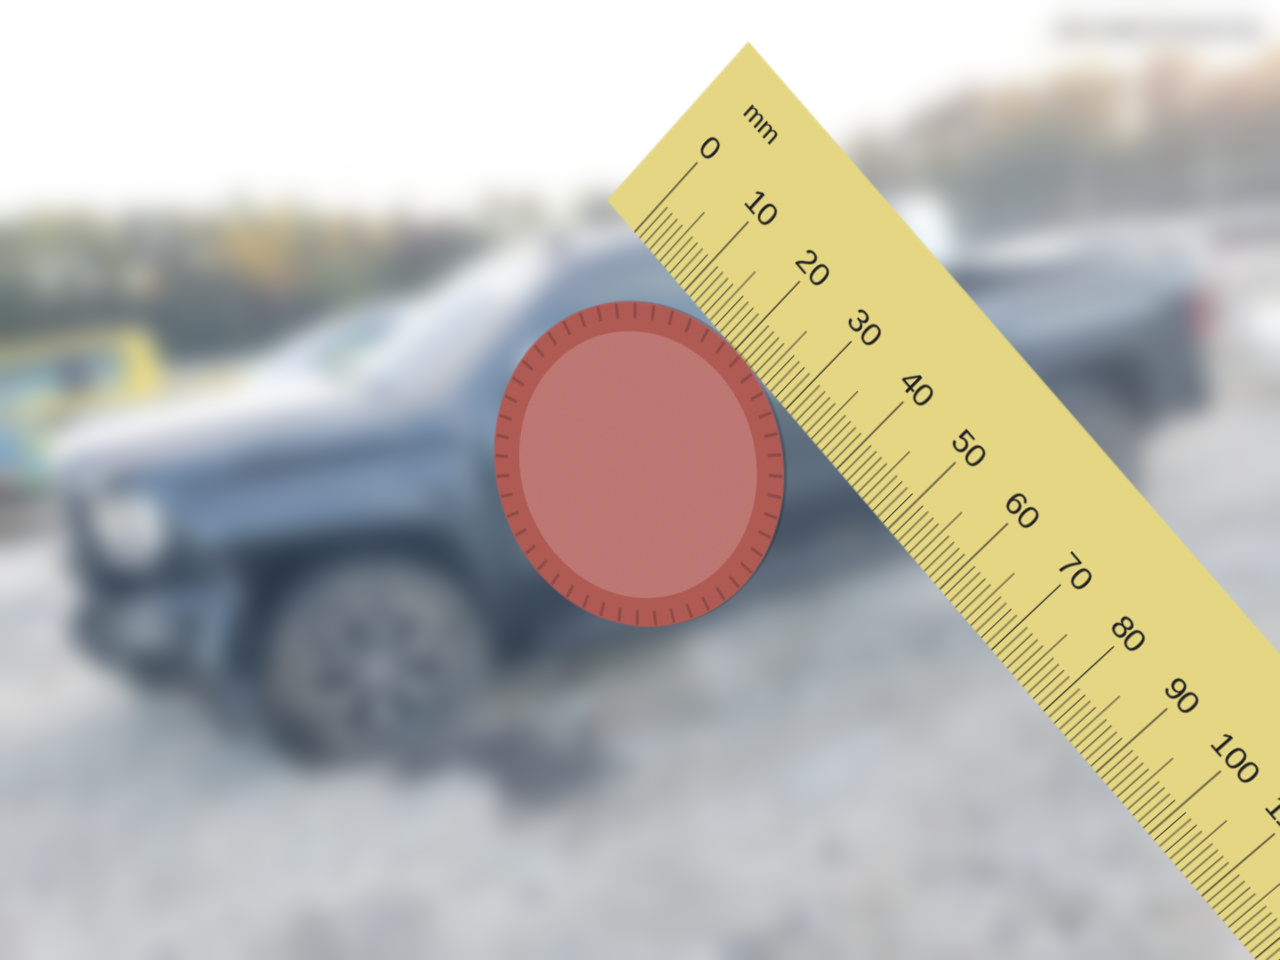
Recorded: 42 mm
